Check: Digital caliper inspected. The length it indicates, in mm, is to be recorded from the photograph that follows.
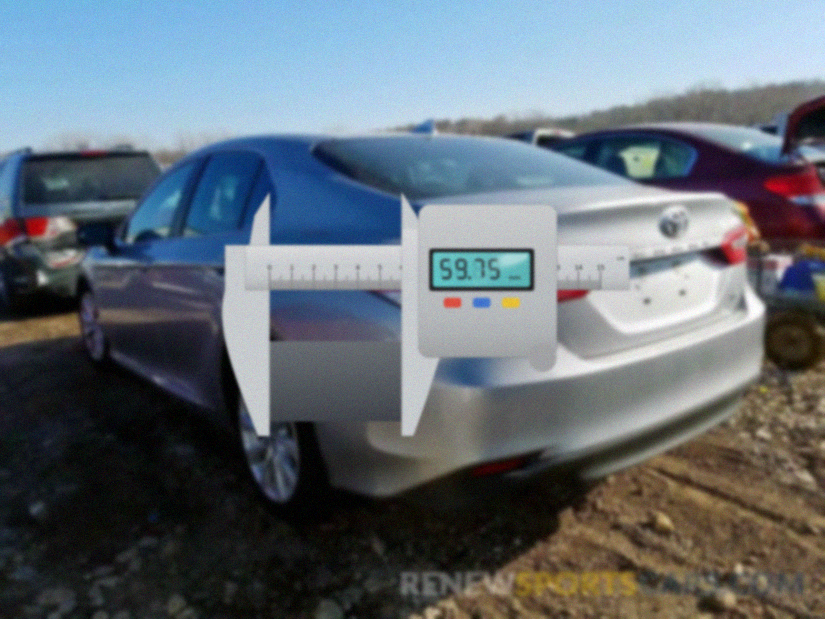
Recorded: 59.75 mm
